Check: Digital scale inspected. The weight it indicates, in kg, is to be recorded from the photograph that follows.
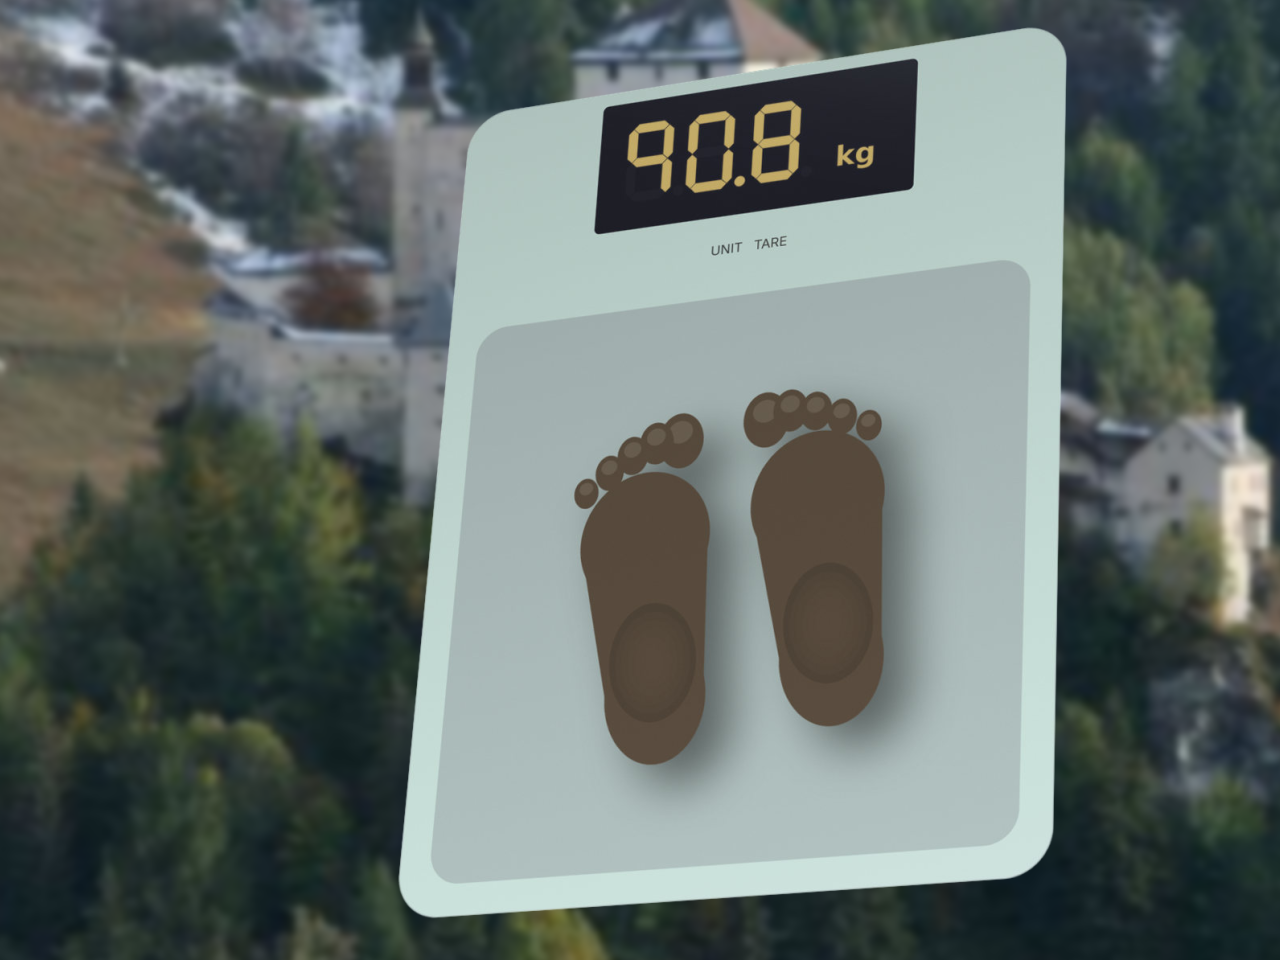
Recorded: 90.8 kg
